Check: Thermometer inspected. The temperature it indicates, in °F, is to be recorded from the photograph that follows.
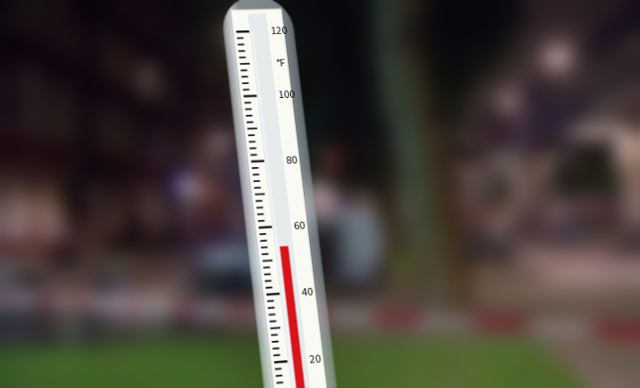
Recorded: 54 °F
